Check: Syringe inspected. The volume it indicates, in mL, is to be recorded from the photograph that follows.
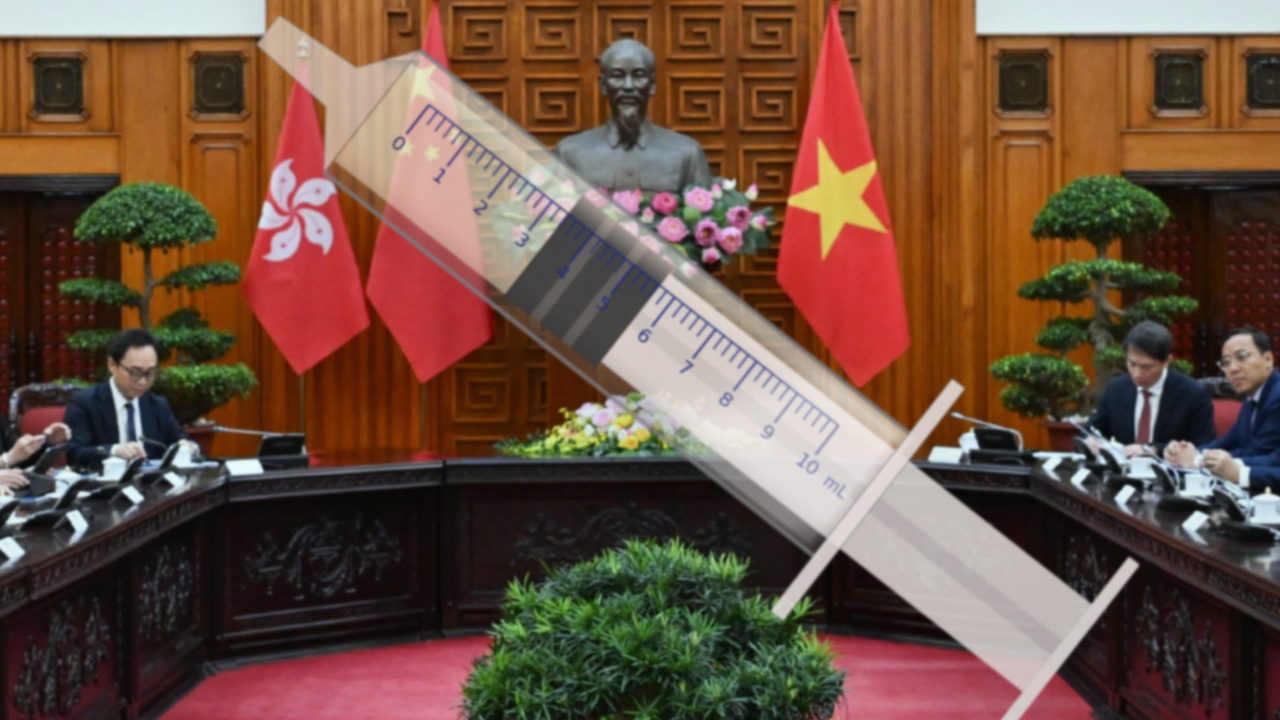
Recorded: 3.4 mL
